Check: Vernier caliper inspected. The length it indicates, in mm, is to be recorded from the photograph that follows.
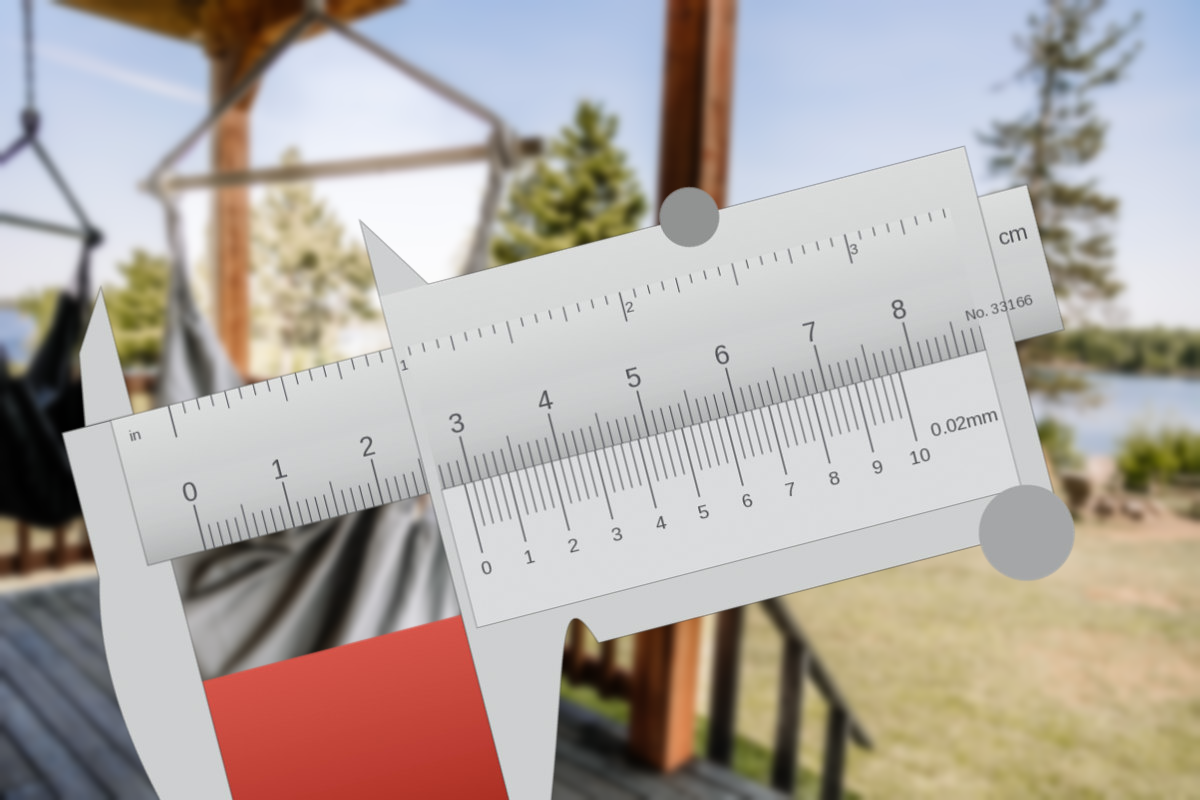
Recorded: 29.2 mm
